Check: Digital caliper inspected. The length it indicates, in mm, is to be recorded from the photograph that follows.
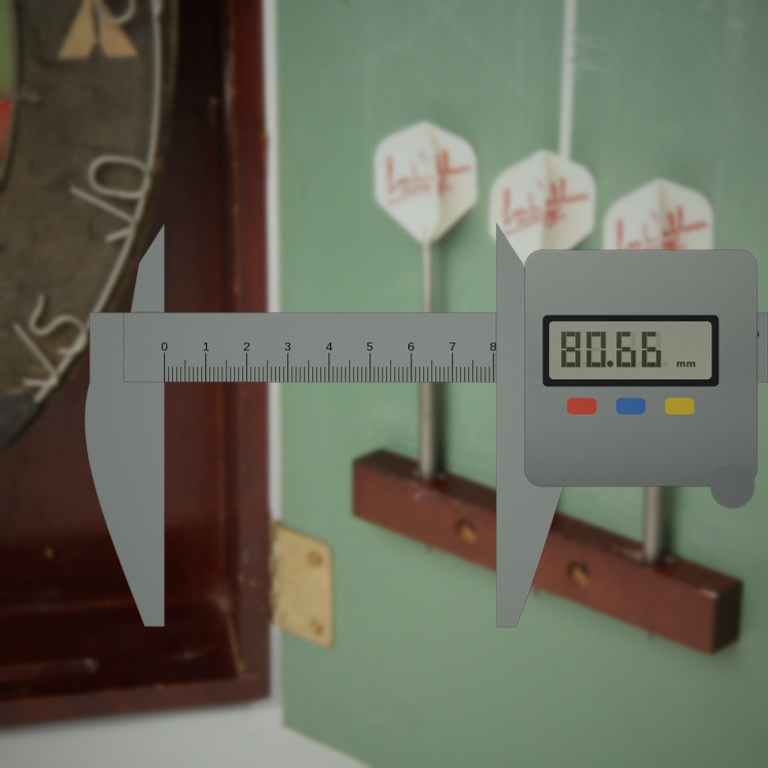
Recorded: 80.66 mm
